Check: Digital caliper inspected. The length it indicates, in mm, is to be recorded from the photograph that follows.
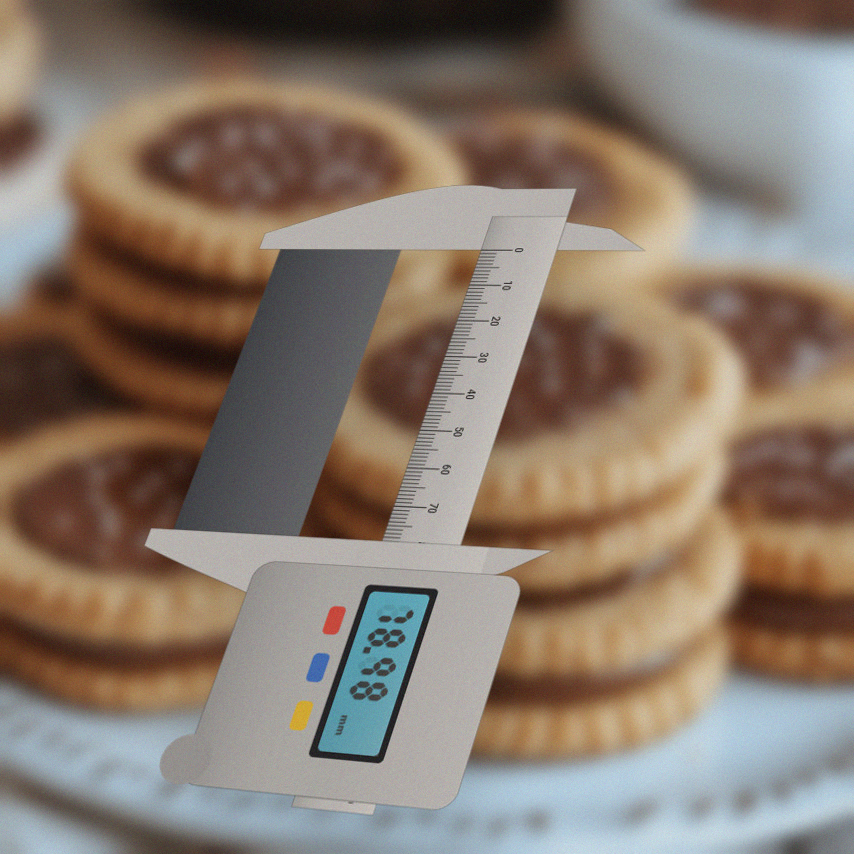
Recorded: 78.98 mm
